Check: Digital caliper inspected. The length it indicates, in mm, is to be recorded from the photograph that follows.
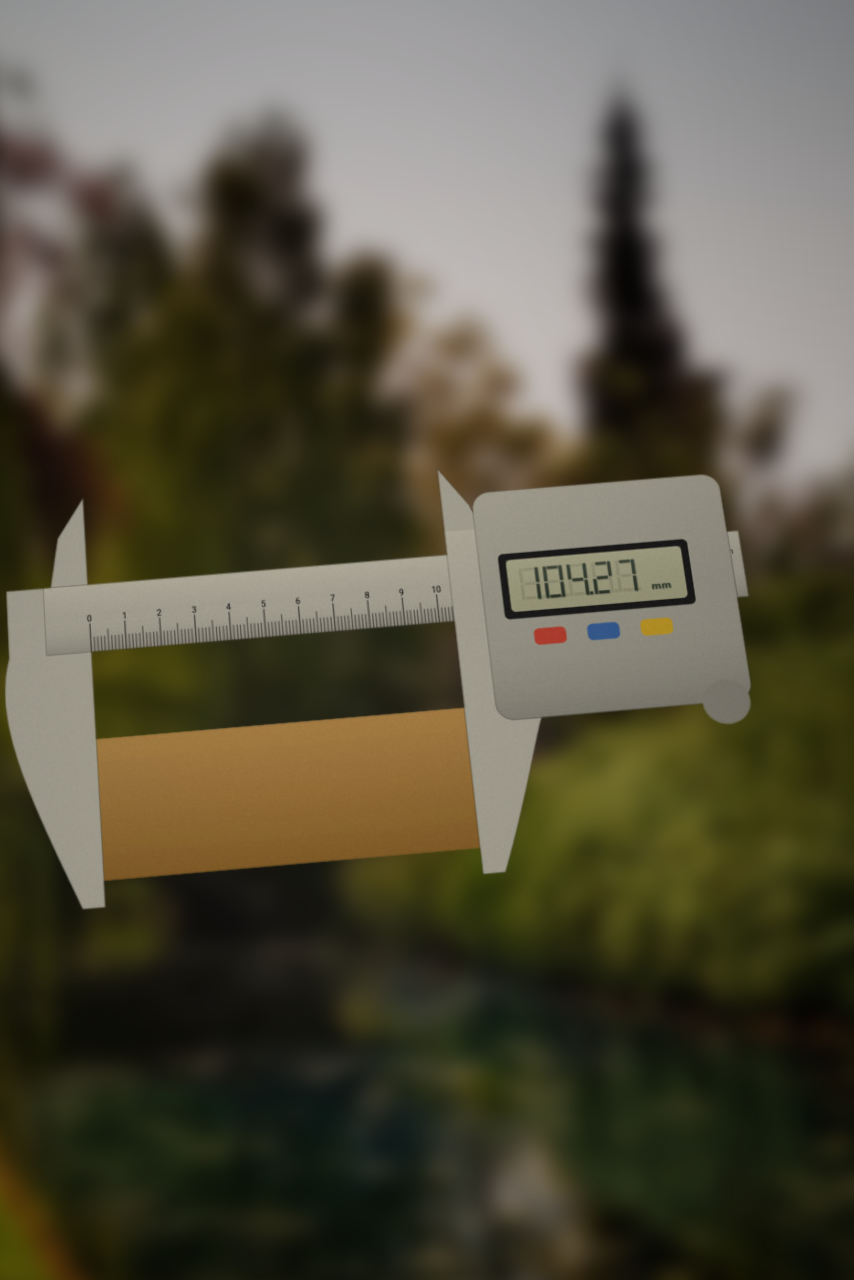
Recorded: 104.27 mm
